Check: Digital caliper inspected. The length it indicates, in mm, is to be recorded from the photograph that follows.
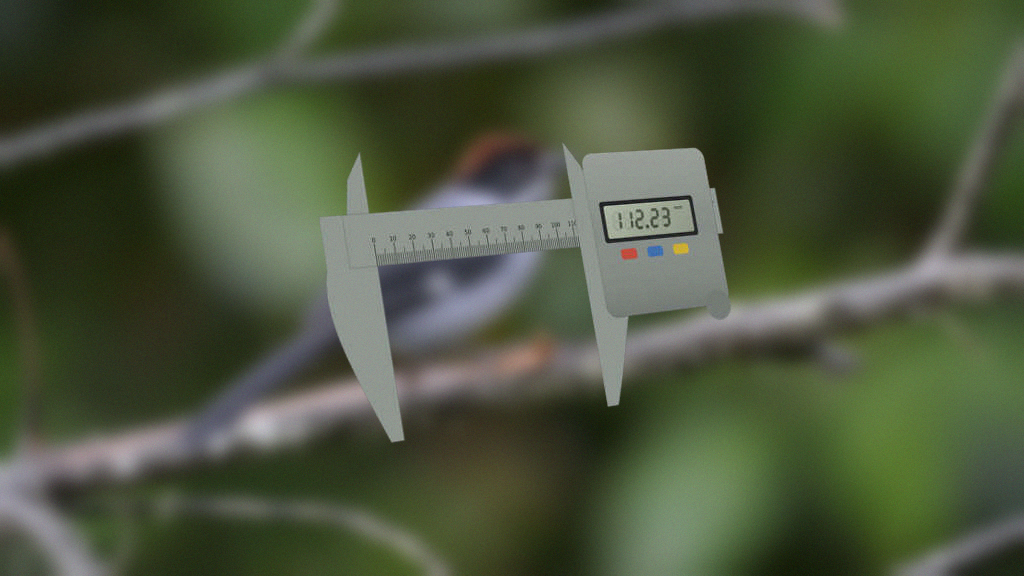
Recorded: 112.23 mm
